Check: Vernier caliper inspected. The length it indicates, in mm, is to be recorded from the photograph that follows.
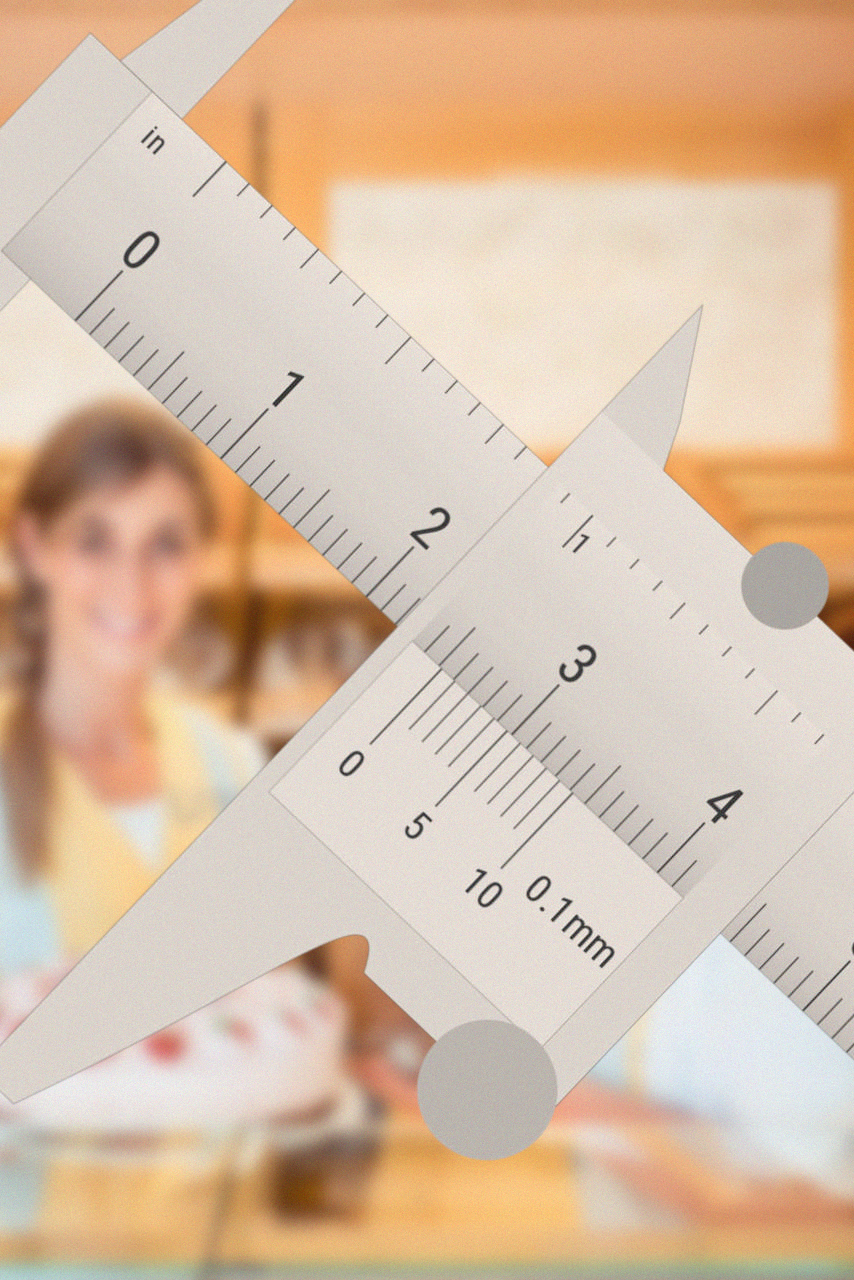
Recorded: 25.2 mm
